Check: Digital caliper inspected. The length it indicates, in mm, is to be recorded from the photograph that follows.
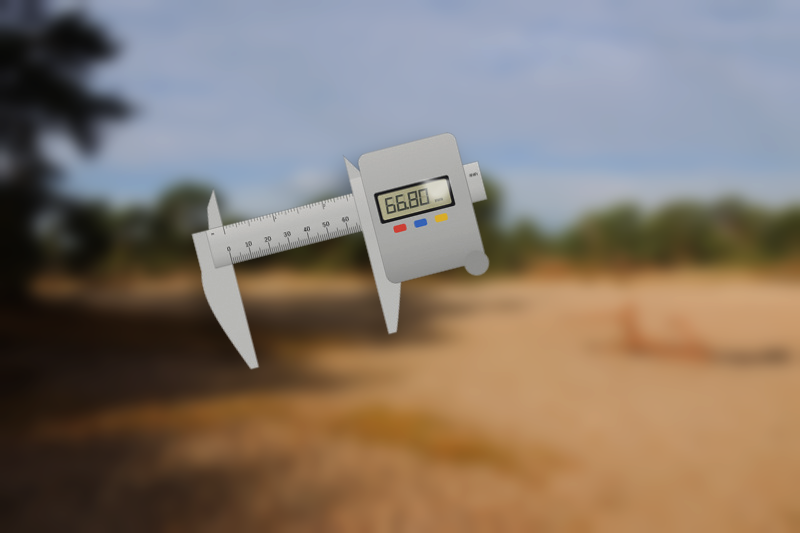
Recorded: 66.80 mm
